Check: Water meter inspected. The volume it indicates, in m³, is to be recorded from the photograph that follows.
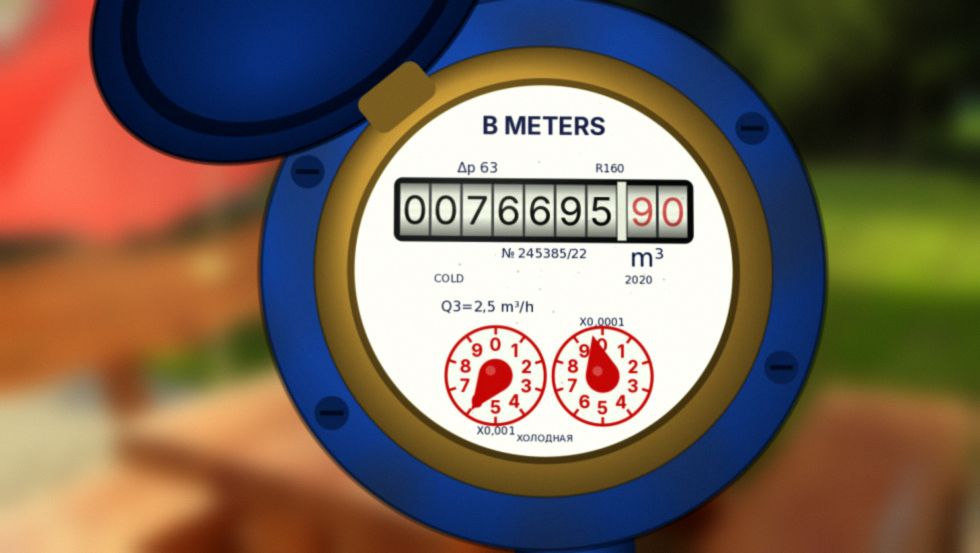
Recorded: 76695.9059 m³
